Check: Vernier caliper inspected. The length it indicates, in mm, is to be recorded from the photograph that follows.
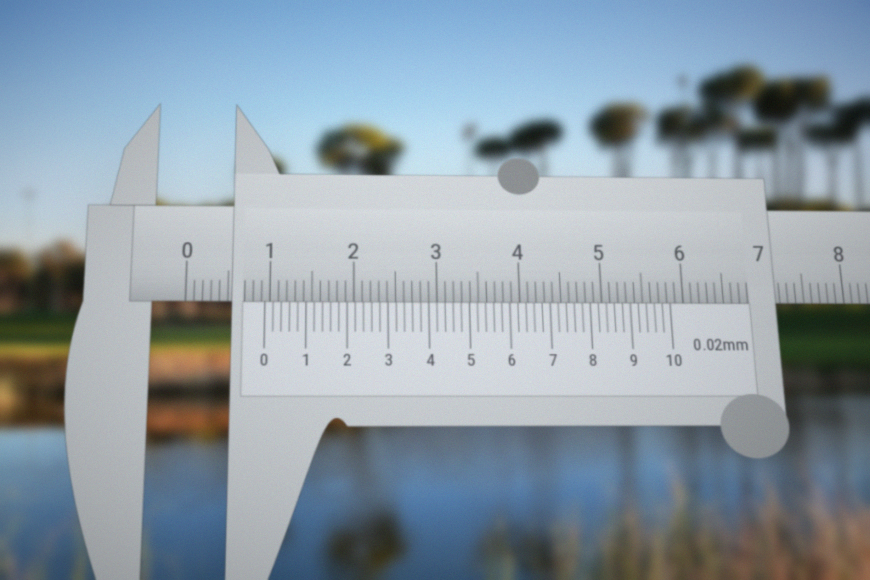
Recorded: 9.4 mm
